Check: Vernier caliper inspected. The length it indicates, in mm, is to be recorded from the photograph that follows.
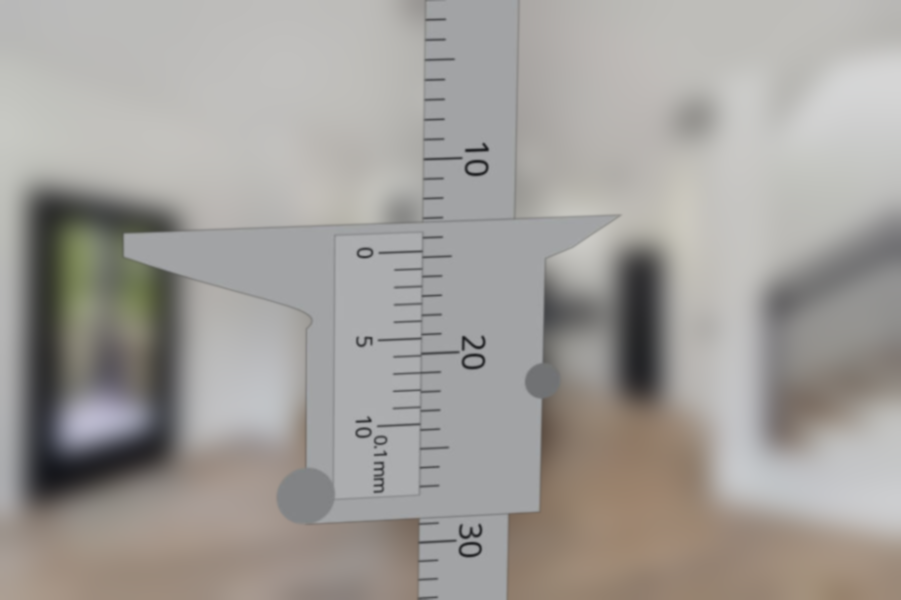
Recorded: 14.7 mm
